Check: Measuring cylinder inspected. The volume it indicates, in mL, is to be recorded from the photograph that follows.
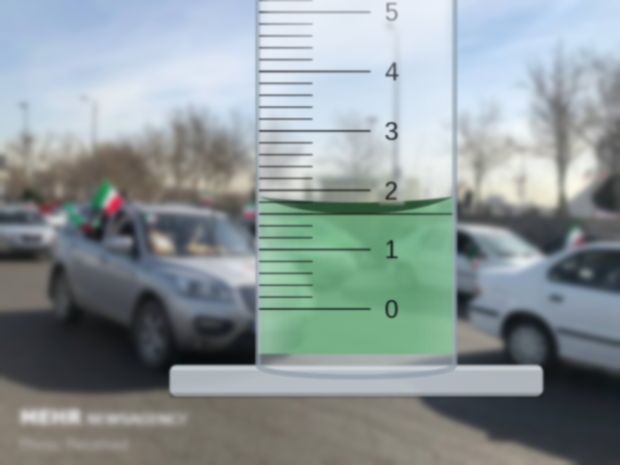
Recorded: 1.6 mL
